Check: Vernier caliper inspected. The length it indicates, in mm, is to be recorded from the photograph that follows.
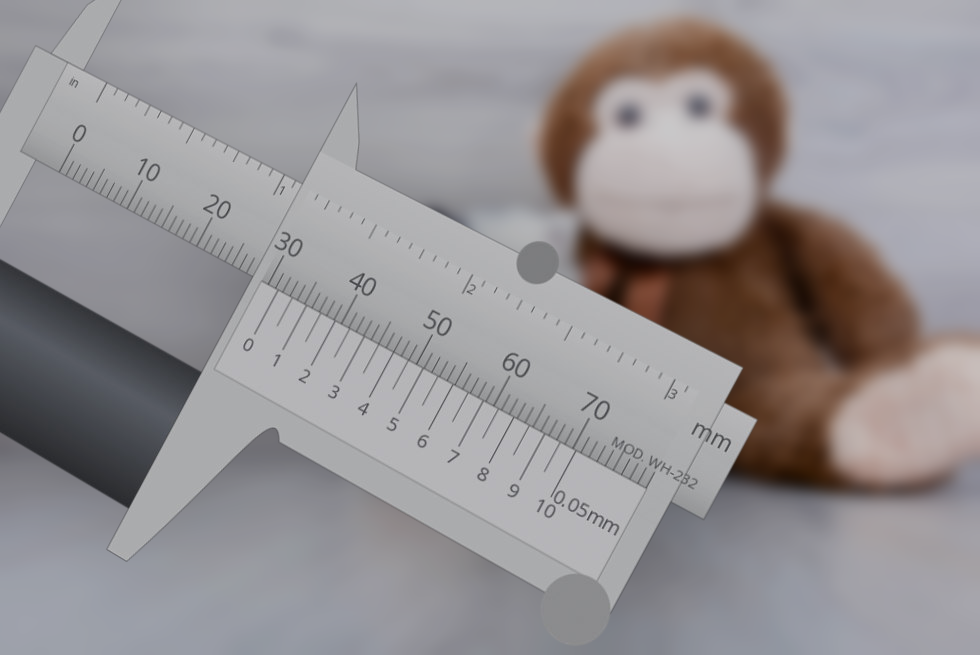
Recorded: 31.4 mm
